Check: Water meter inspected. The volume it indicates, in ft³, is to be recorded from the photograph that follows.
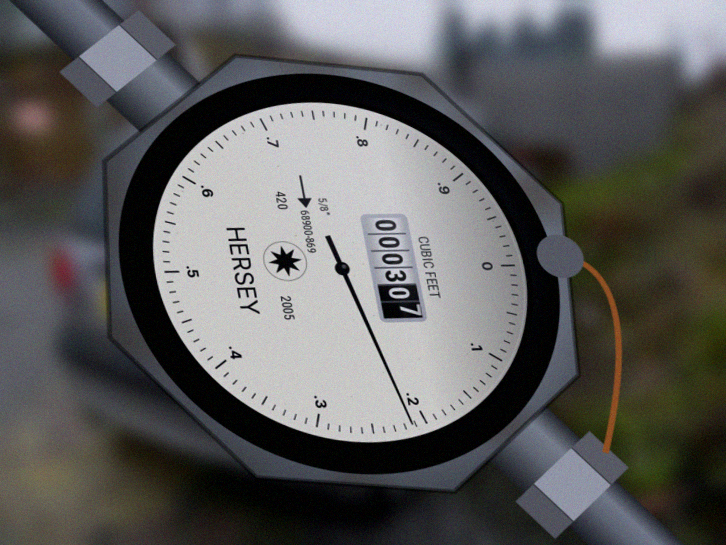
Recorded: 307.21 ft³
